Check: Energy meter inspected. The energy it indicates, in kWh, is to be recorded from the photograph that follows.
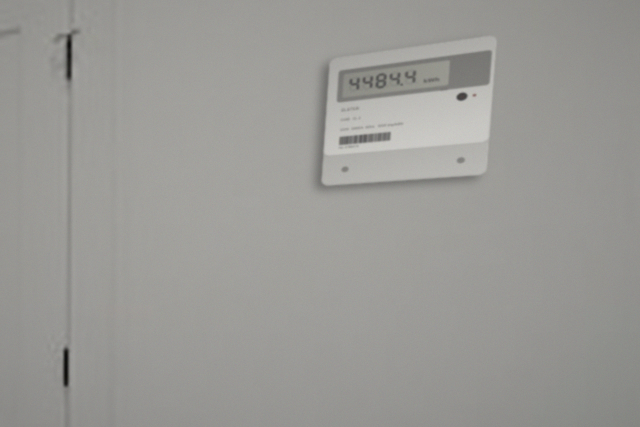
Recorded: 4484.4 kWh
